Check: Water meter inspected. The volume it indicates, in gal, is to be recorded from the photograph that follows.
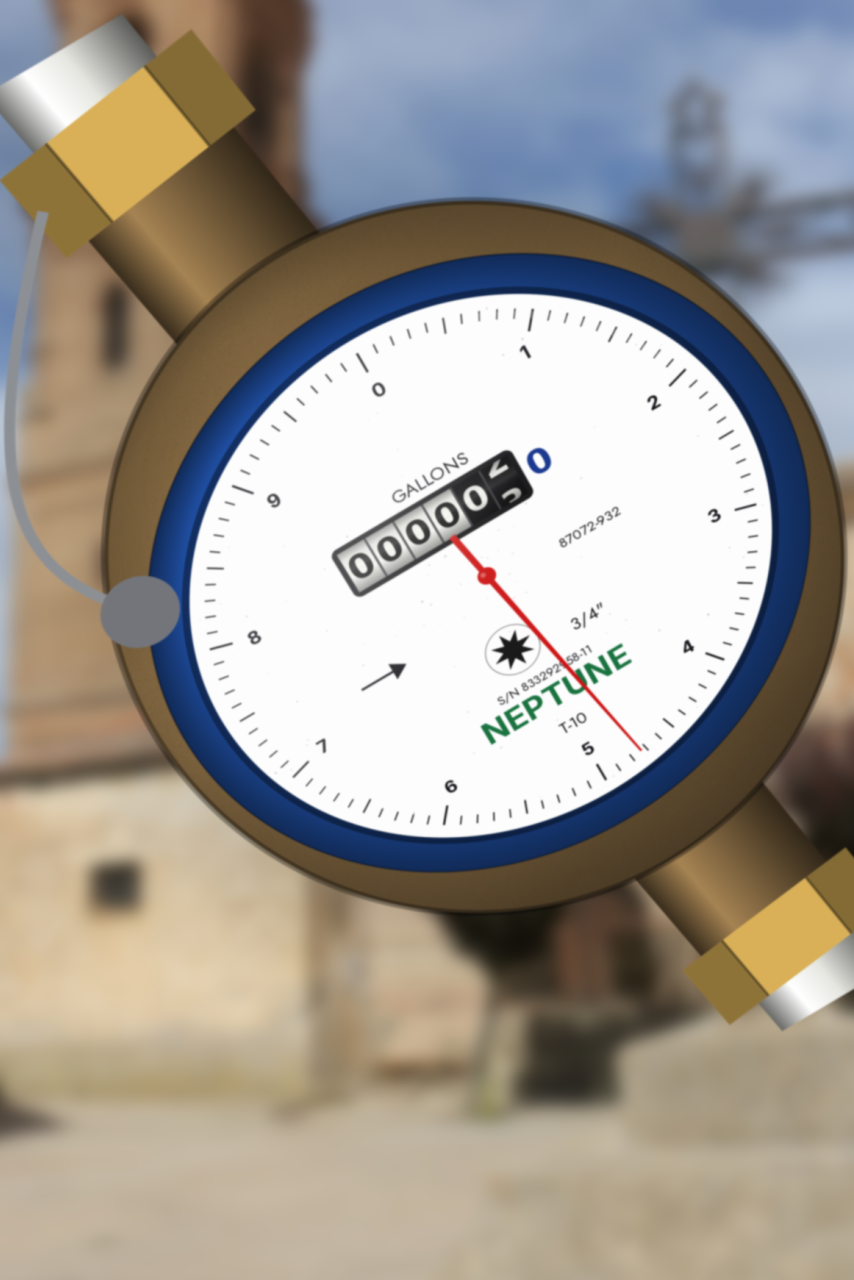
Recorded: 24.7 gal
